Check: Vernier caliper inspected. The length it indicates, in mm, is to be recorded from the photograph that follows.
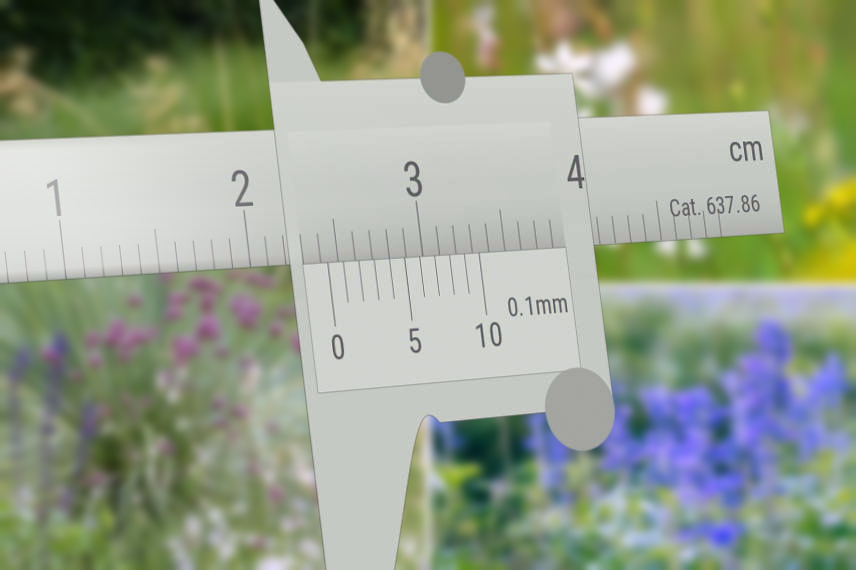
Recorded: 24.4 mm
